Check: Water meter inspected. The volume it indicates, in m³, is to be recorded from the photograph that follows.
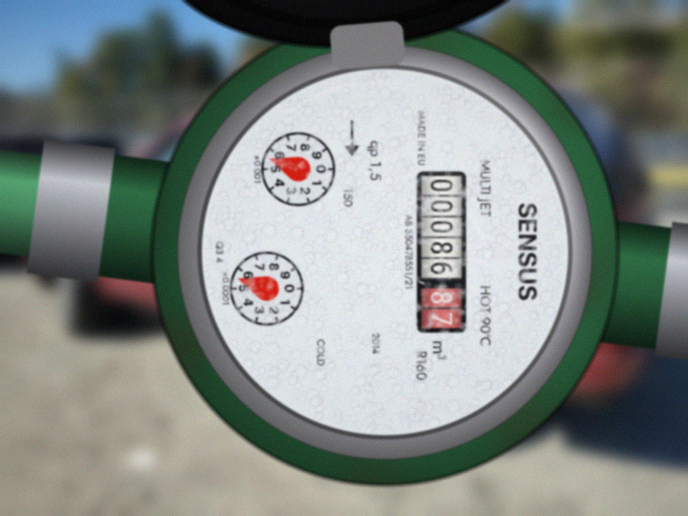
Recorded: 86.8755 m³
